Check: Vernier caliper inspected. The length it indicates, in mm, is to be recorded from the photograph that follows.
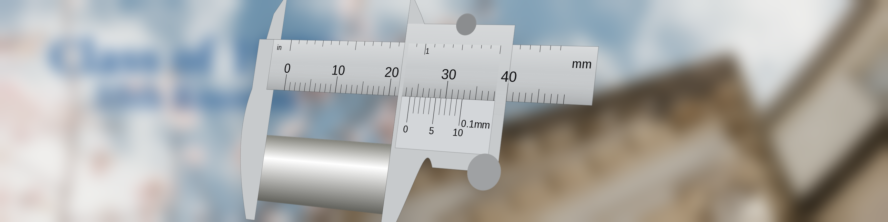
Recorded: 23.8 mm
